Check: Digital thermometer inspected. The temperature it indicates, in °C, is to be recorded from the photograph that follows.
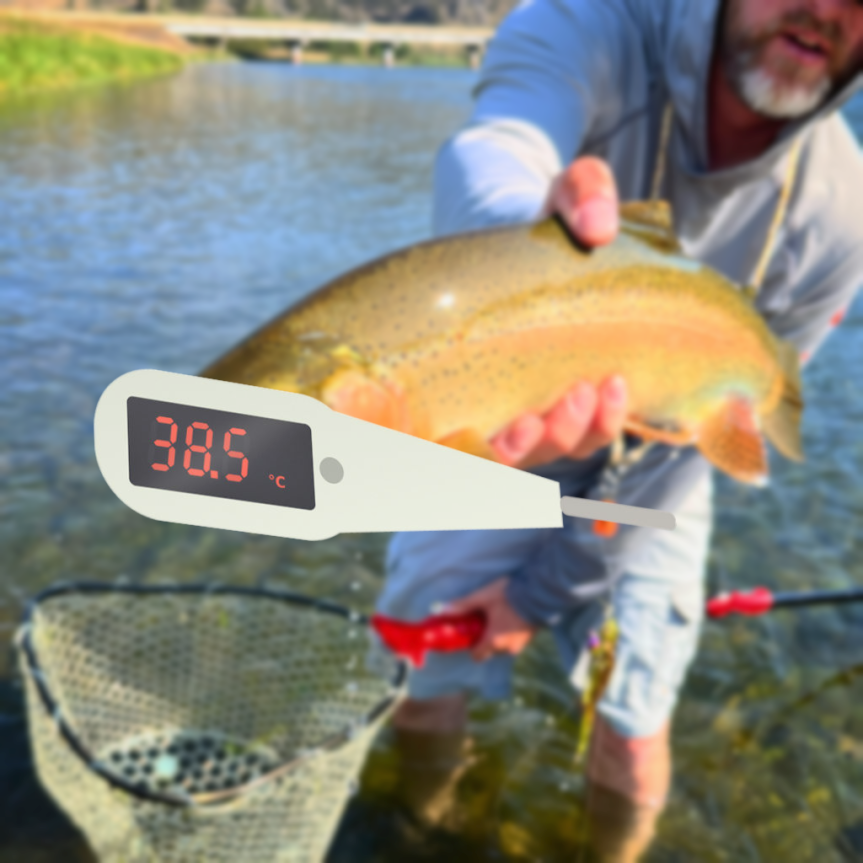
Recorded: 38.5 °C
